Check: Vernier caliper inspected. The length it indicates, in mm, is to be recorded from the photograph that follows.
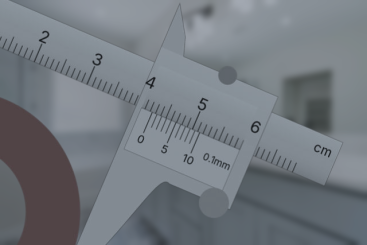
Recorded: 42.4 mm
